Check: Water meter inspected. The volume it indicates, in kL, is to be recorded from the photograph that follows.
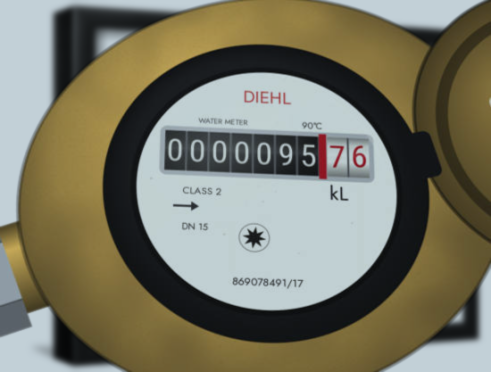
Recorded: 95.76 kL
